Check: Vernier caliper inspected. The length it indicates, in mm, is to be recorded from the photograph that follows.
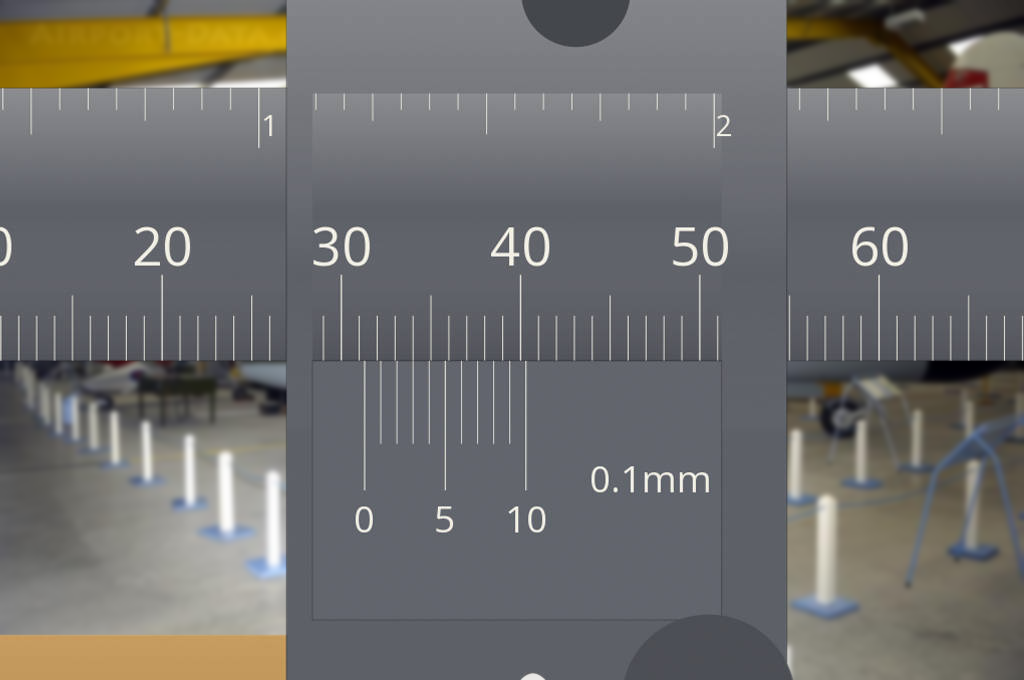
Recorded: 31.3 mm
